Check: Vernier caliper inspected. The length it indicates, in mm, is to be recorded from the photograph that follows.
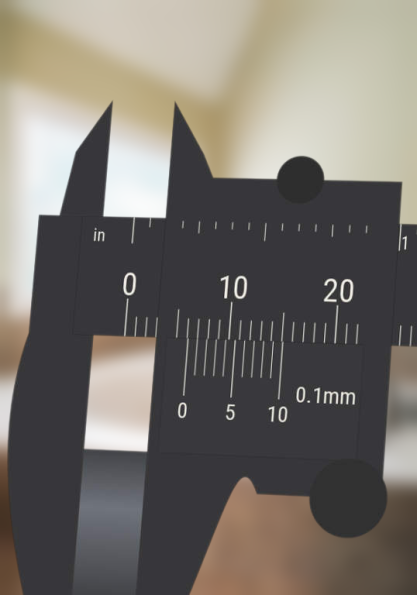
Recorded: 6.1 mm
